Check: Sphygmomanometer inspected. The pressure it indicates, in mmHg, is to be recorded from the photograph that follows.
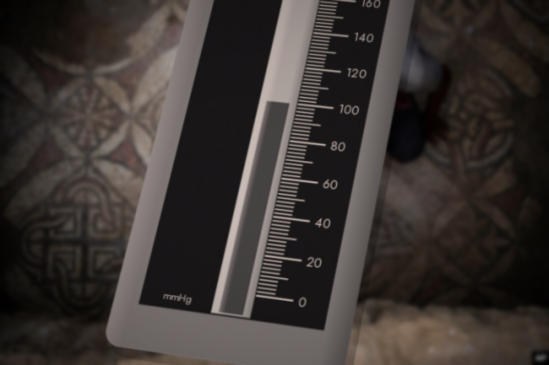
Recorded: 100 mmHg
